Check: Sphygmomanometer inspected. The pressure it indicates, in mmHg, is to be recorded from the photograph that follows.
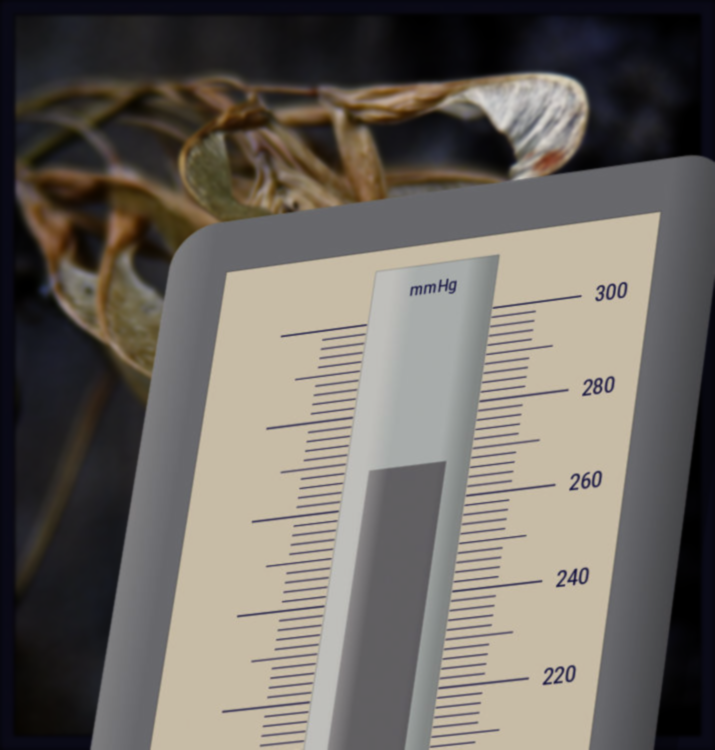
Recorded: 268 mmHg
